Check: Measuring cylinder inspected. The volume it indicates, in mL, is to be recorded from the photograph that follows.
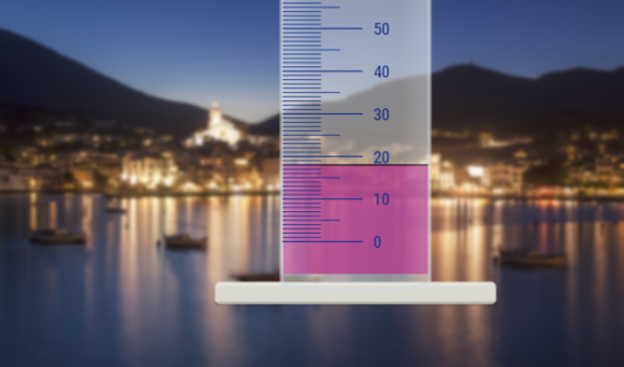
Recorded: 18 mL
